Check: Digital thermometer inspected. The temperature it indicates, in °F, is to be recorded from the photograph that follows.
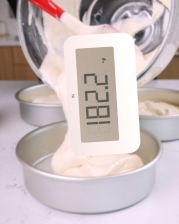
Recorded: 182.2 °F
